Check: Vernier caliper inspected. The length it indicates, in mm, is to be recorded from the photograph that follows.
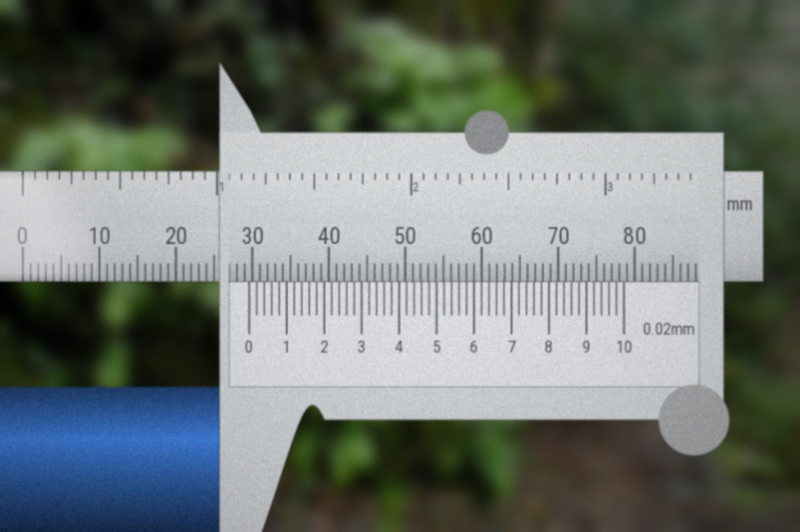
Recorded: 29.6 mm
